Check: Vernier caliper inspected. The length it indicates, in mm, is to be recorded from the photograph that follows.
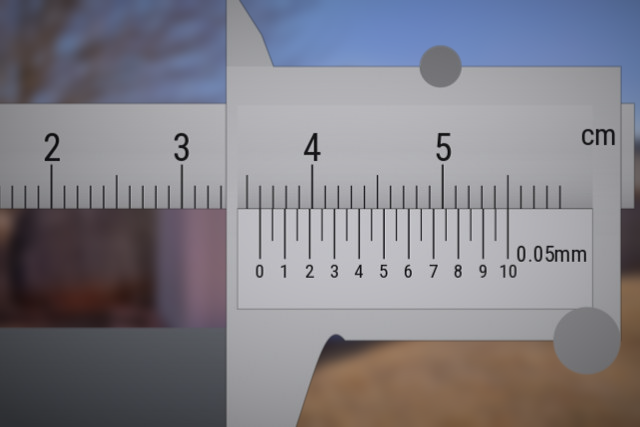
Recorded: 36.0 mm
